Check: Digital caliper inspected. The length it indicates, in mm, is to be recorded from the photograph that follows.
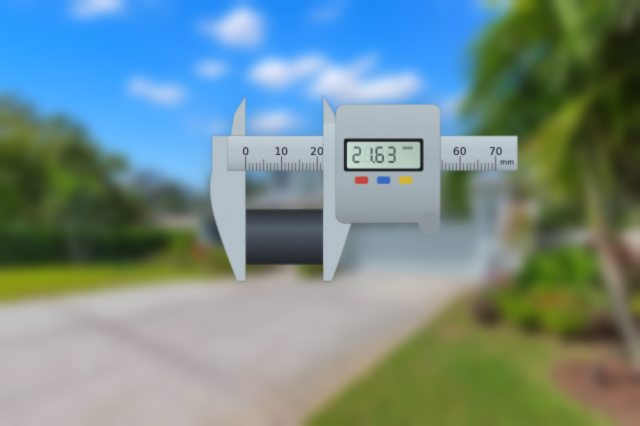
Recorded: 21.63 mm
